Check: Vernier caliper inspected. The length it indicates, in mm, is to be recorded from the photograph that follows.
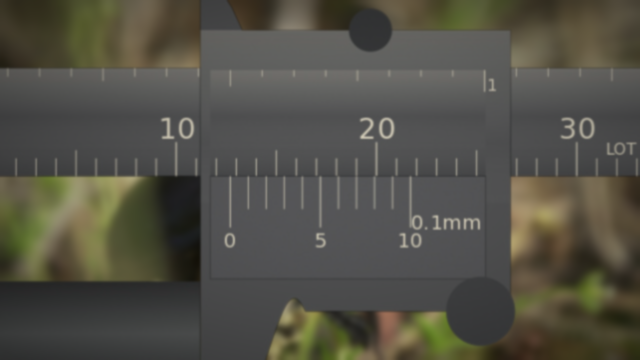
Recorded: 12.7 mm
